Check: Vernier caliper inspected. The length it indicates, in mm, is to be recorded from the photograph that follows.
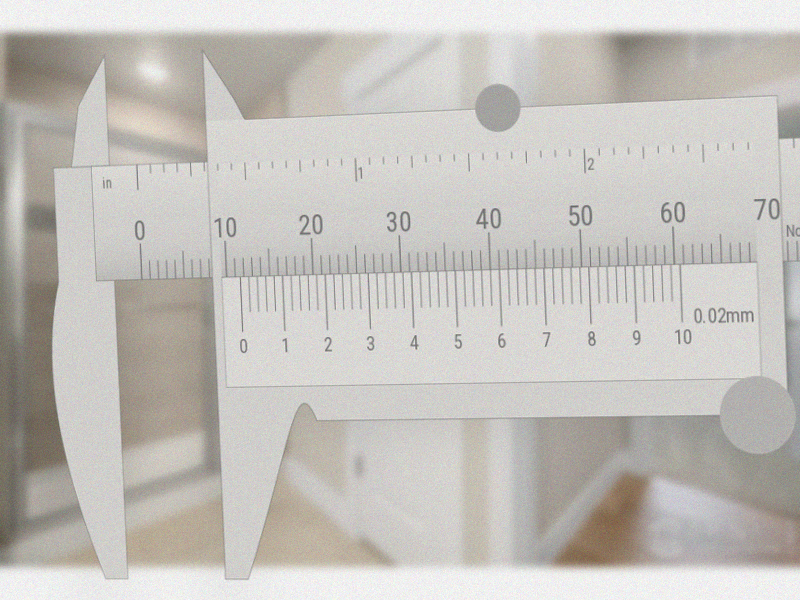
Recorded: 11.6 mm
